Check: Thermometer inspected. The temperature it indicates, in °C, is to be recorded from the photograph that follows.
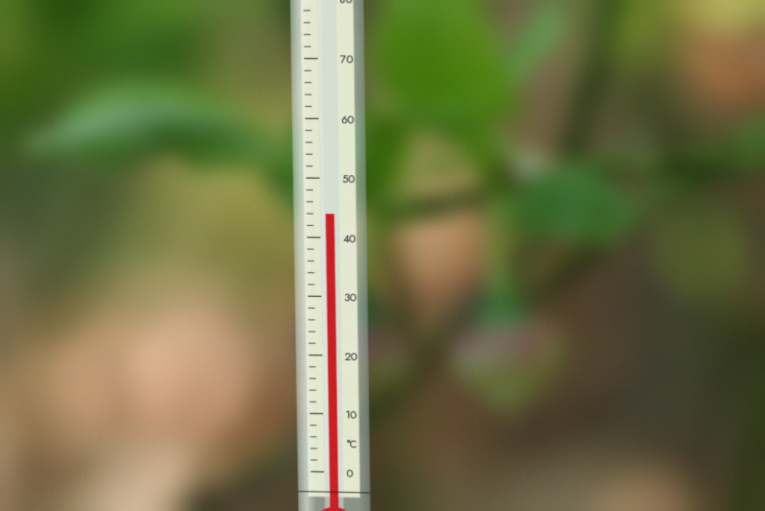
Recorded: 44 °C
